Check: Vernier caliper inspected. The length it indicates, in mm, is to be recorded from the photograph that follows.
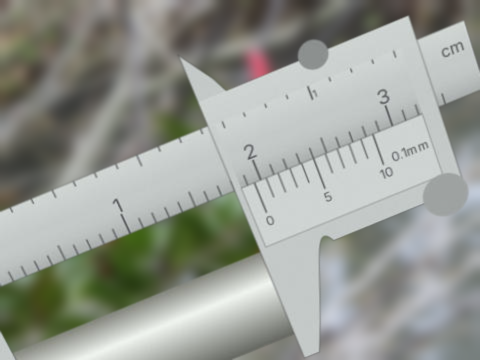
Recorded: 19.5 mm
